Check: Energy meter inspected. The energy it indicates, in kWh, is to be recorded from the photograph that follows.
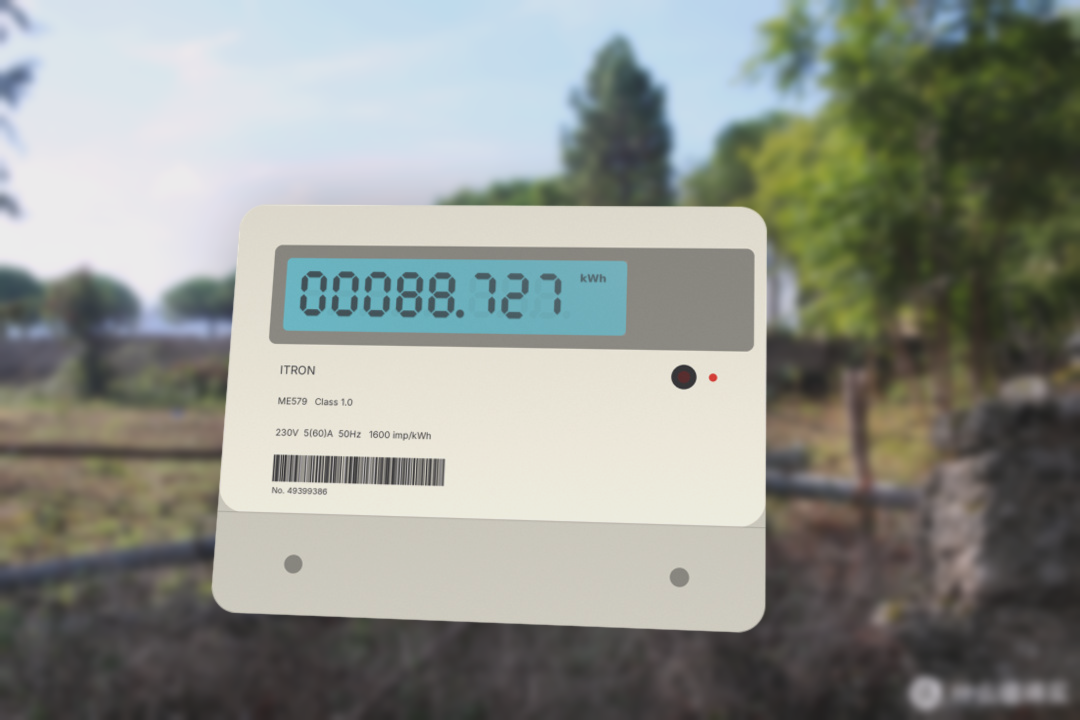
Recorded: 88.727 kWh
